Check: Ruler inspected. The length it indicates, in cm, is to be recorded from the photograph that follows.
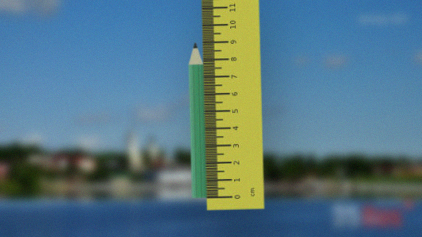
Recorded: 9 cm
